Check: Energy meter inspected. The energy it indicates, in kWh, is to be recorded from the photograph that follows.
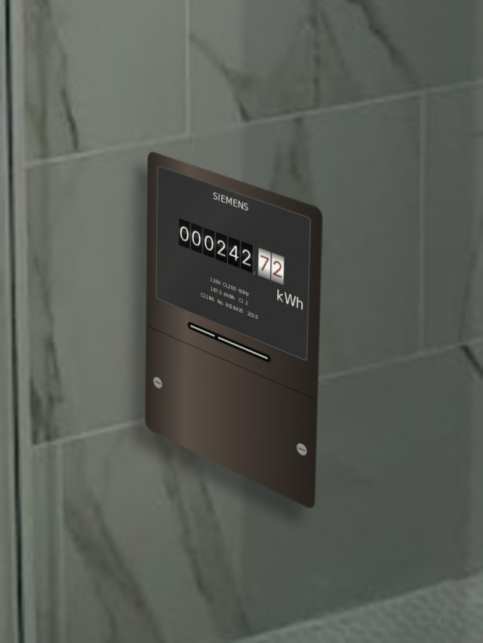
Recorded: 242.72 kWh
